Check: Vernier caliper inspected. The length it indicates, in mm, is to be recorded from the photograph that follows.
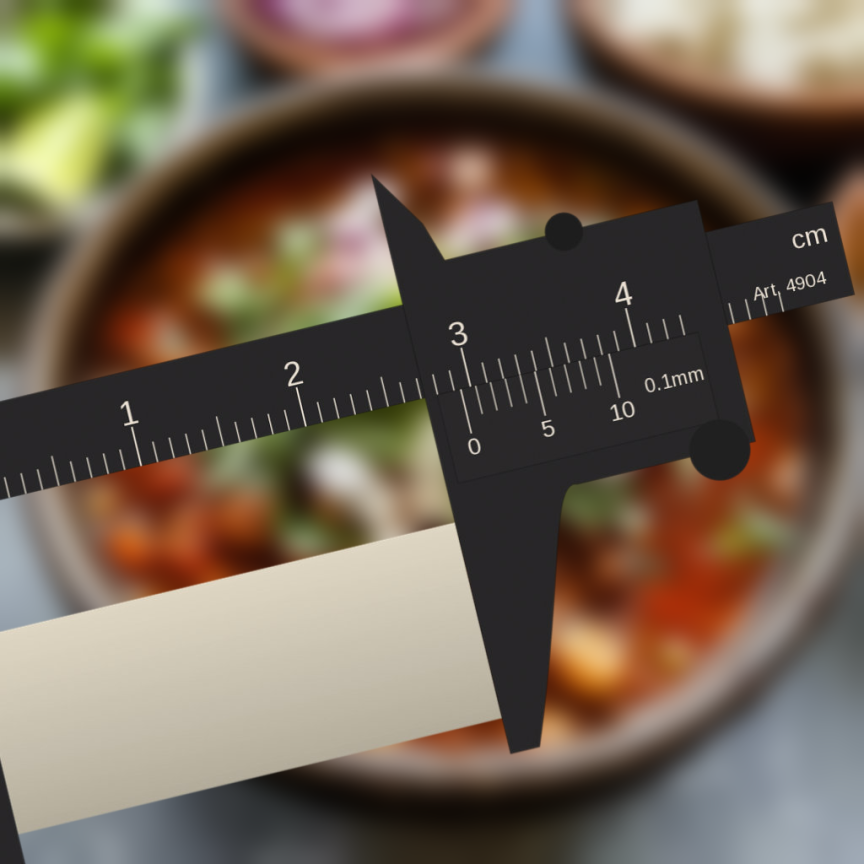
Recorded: 29.4 mm
